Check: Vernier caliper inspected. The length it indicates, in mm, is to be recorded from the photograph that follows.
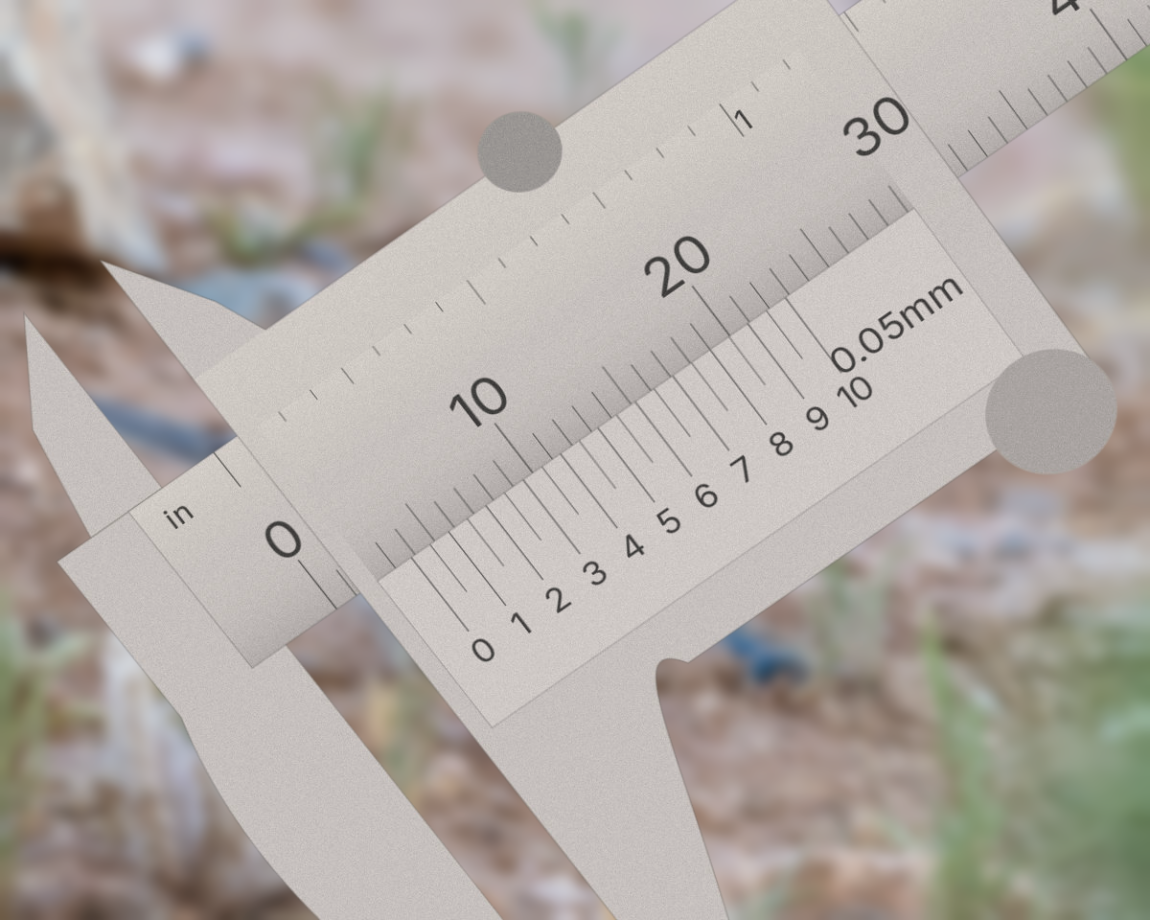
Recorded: 3.80 mm
